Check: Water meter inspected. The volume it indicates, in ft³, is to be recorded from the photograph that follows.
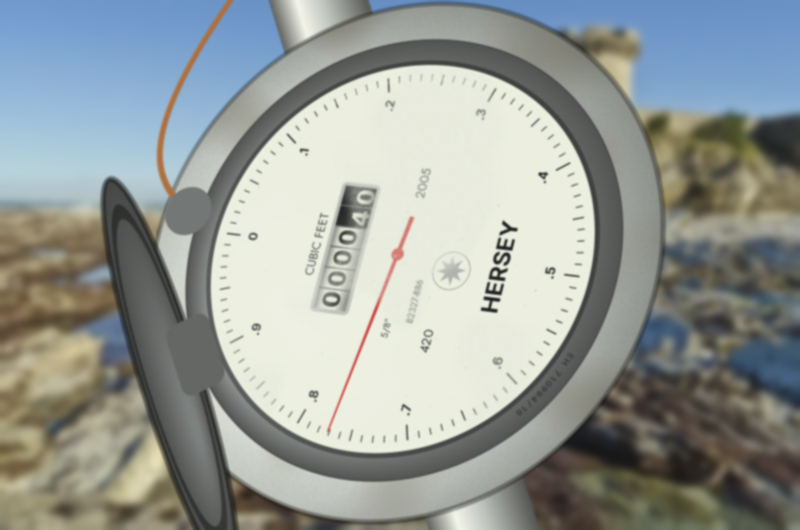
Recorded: 39.77 ft³
